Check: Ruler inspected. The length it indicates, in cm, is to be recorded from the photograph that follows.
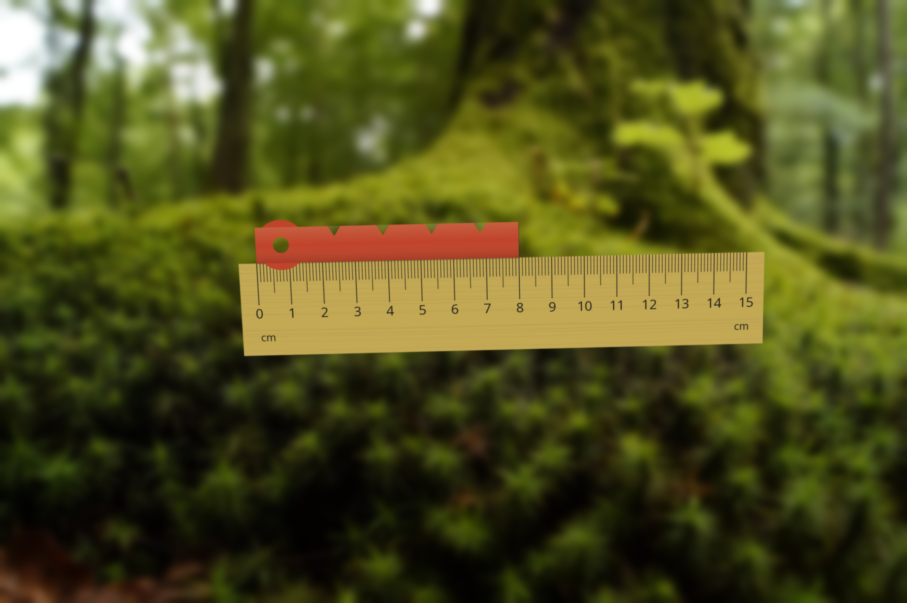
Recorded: 8 cm
